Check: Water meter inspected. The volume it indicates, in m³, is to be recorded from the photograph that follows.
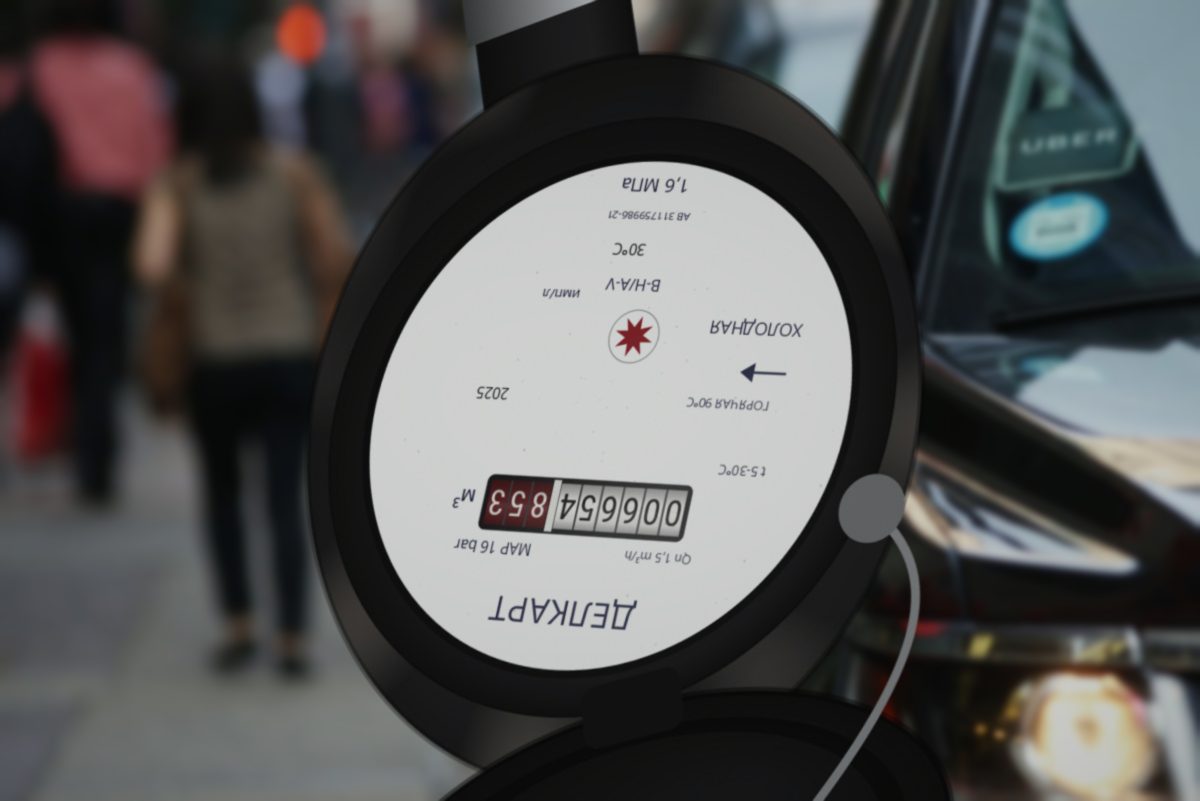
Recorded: 6654.853 m³
